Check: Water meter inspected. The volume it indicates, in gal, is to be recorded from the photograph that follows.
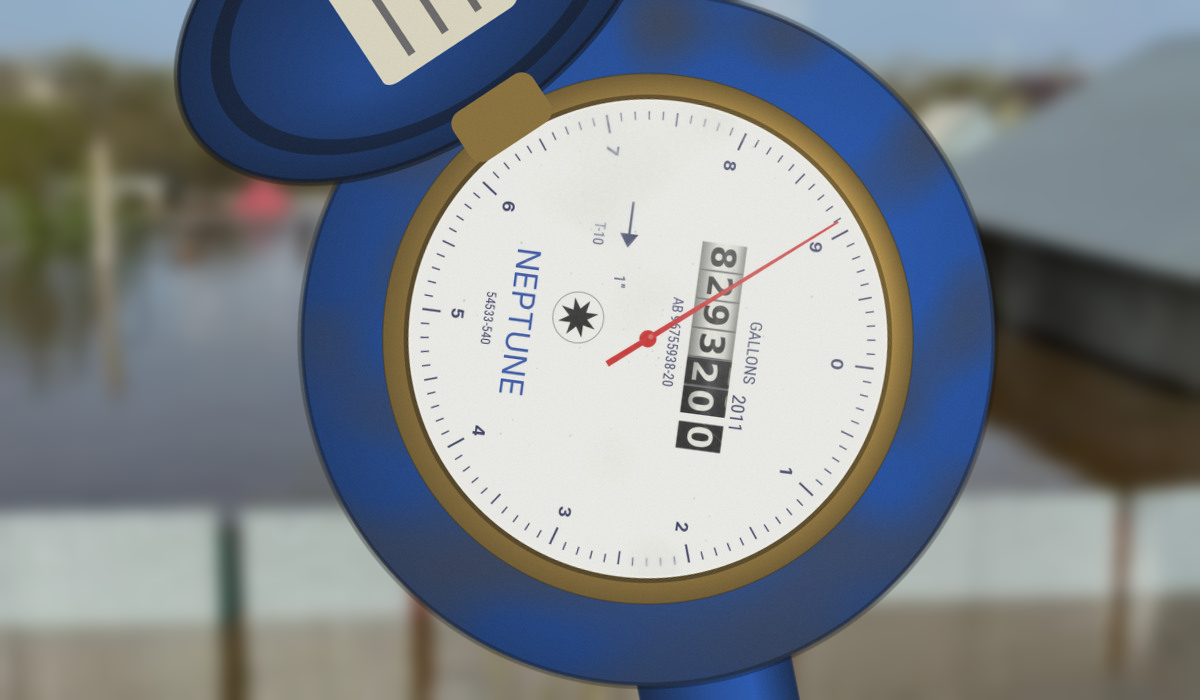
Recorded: 8293198.9 gal
